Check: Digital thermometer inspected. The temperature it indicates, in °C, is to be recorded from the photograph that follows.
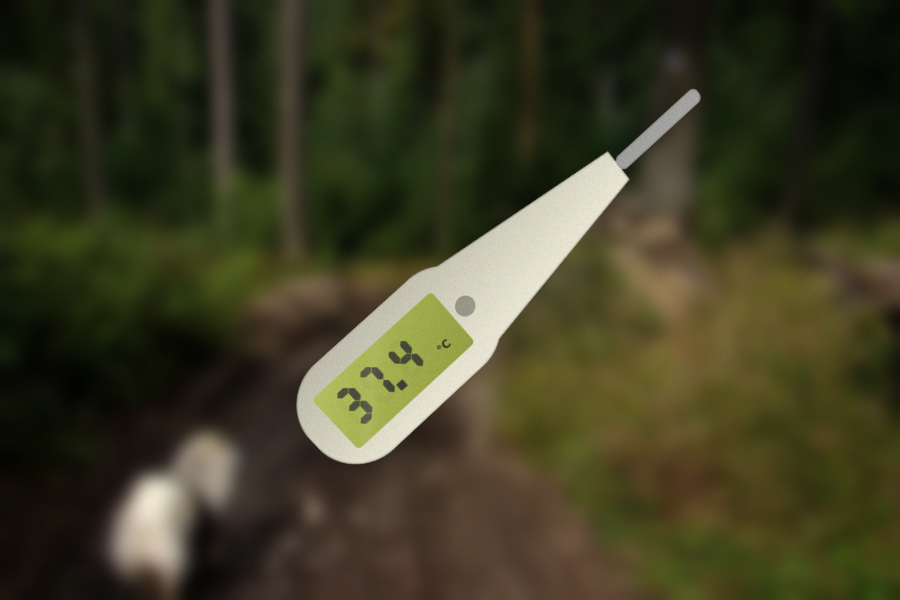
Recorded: 37.4 °C
